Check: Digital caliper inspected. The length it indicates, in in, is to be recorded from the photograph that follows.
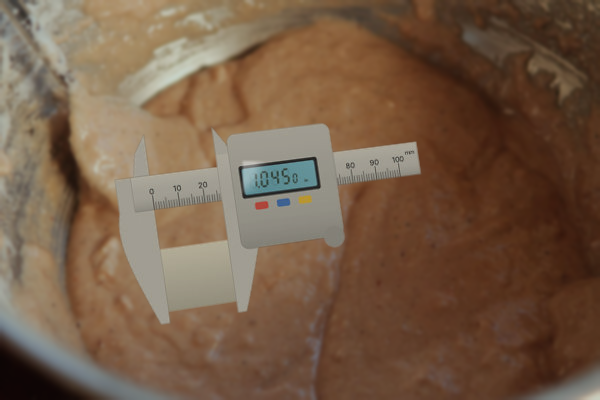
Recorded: 1.0450 in
